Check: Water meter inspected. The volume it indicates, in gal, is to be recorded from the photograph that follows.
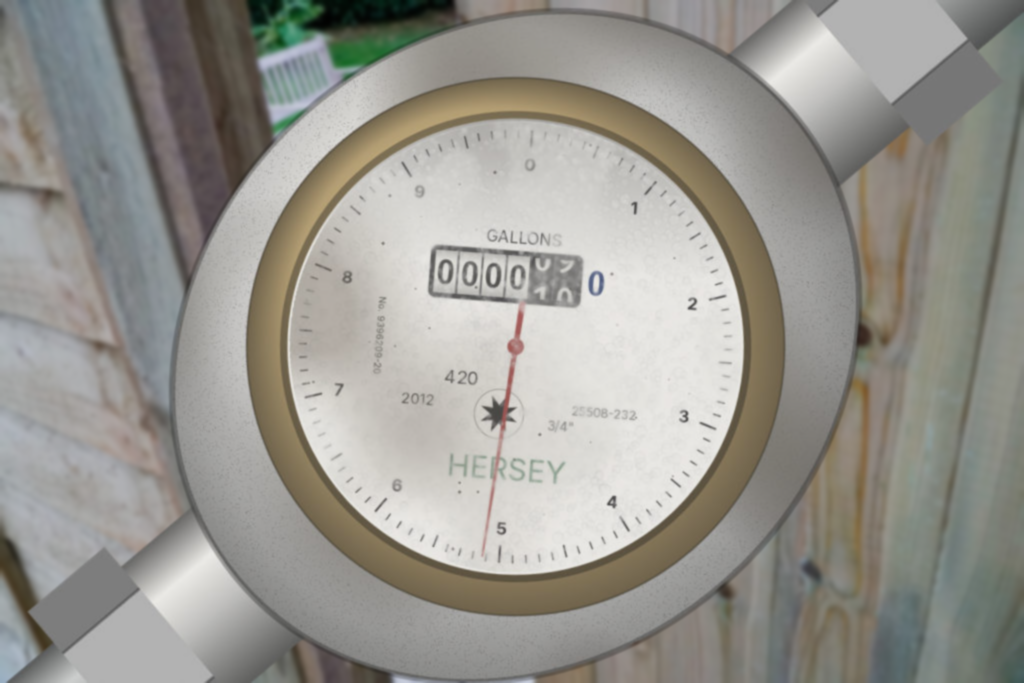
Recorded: 95.1 gal
